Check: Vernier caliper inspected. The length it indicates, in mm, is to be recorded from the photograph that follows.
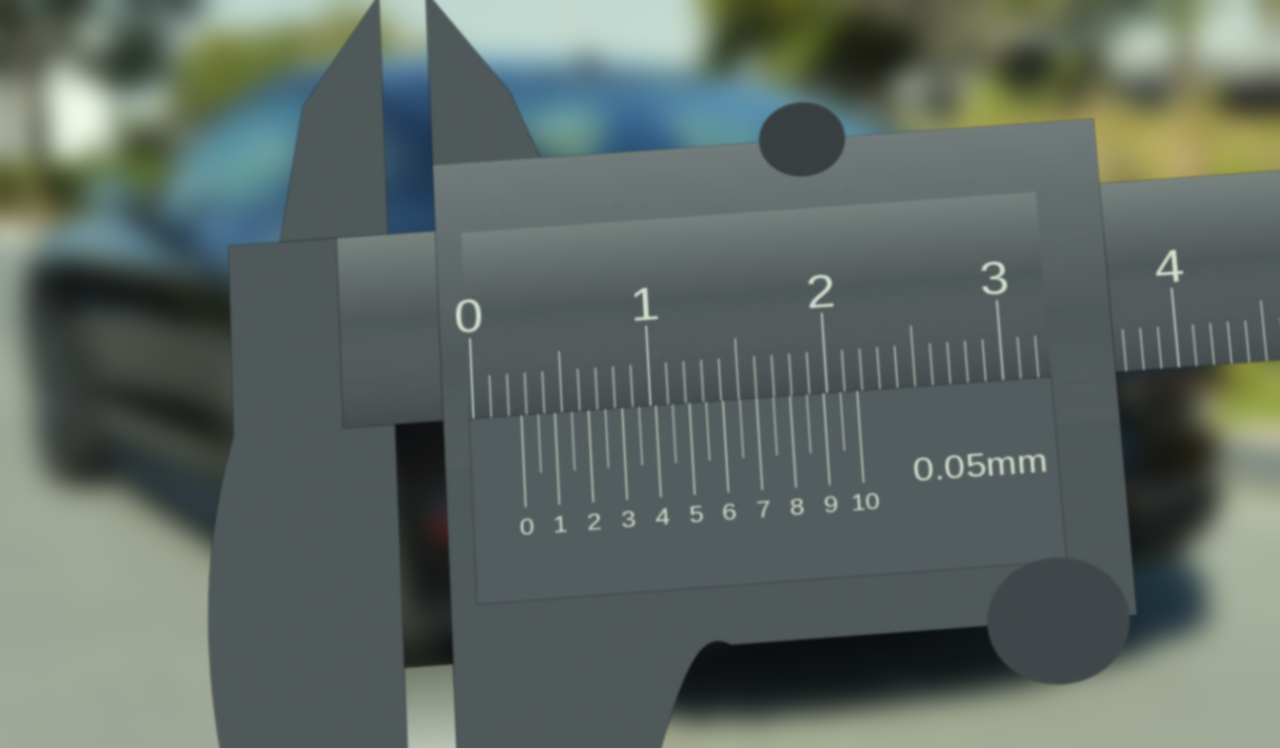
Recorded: 2.7 mm
